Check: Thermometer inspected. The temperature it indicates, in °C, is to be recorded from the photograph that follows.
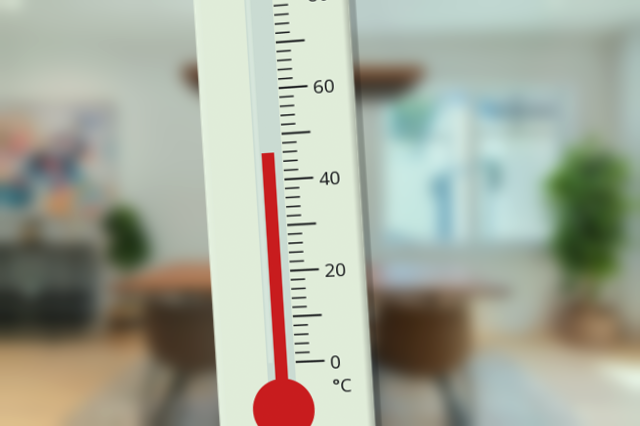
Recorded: 46 °C
